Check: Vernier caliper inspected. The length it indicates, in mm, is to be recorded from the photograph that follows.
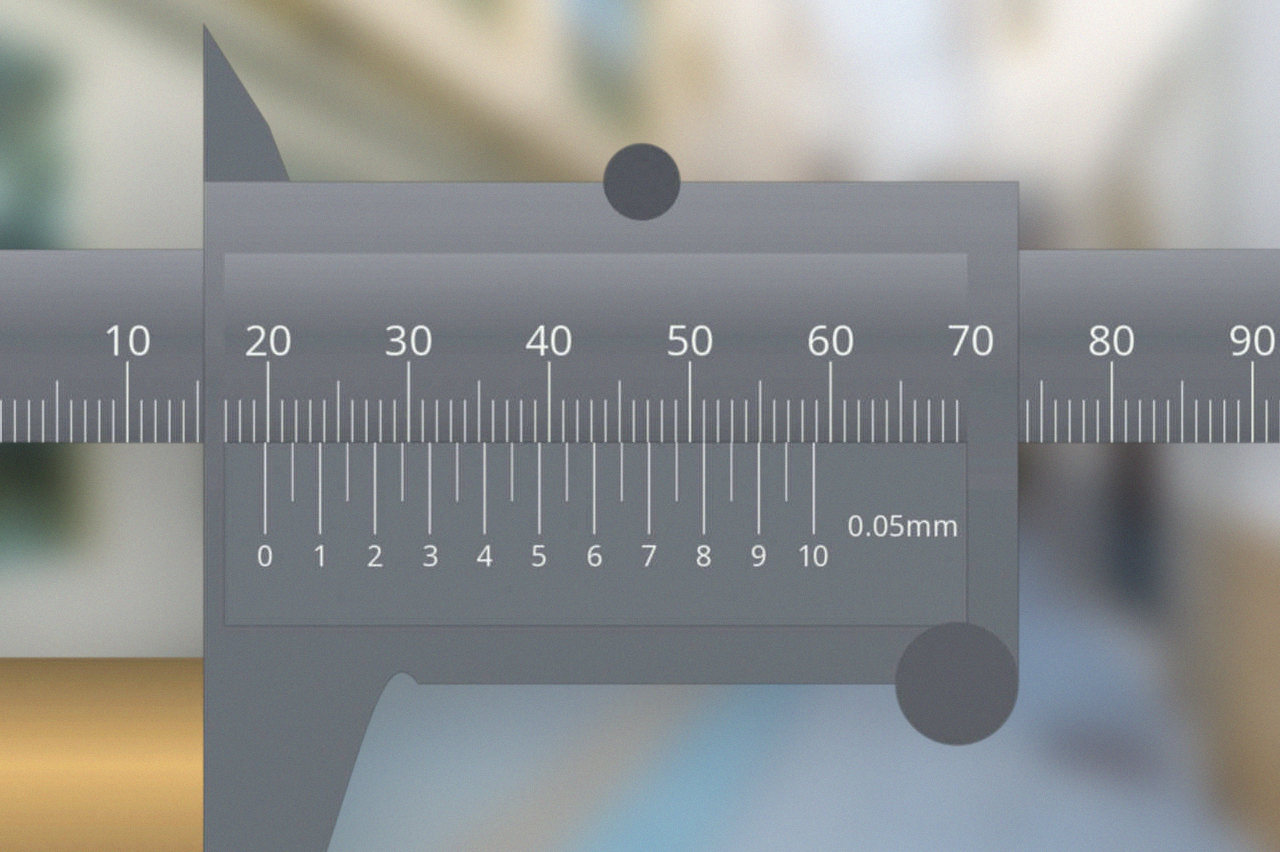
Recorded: 19.8 mm
